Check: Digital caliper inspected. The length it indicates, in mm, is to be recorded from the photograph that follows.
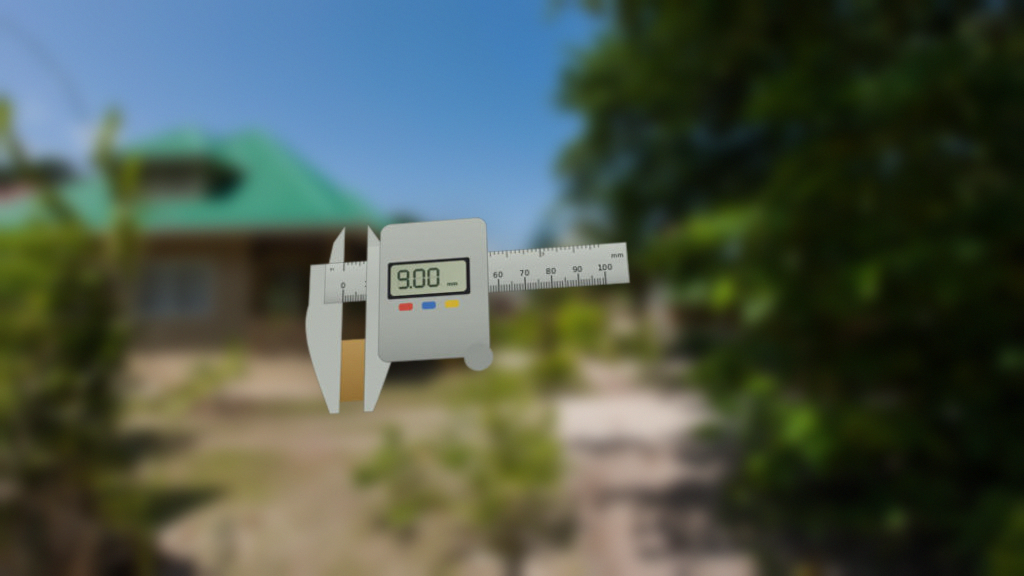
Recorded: 9.00 mm
